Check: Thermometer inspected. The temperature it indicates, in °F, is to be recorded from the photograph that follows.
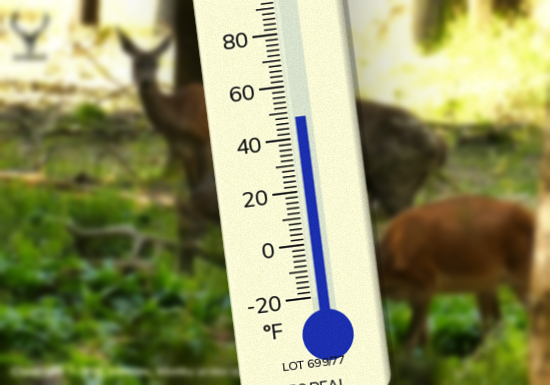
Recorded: 48 °F
